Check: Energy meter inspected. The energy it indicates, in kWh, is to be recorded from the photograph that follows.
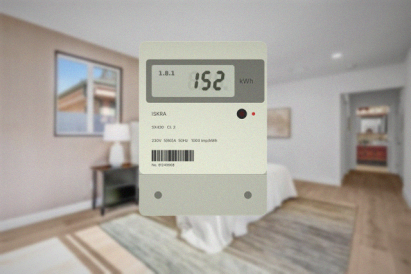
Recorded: 152 kWh
